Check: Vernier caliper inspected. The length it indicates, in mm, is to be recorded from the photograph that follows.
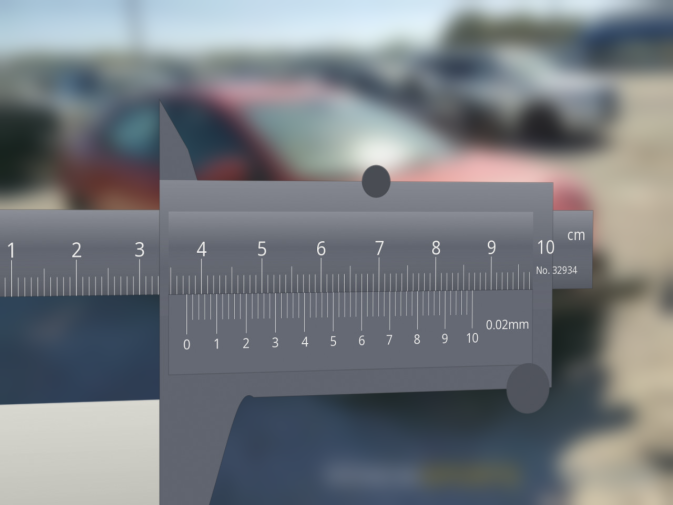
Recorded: 37.6 mm
